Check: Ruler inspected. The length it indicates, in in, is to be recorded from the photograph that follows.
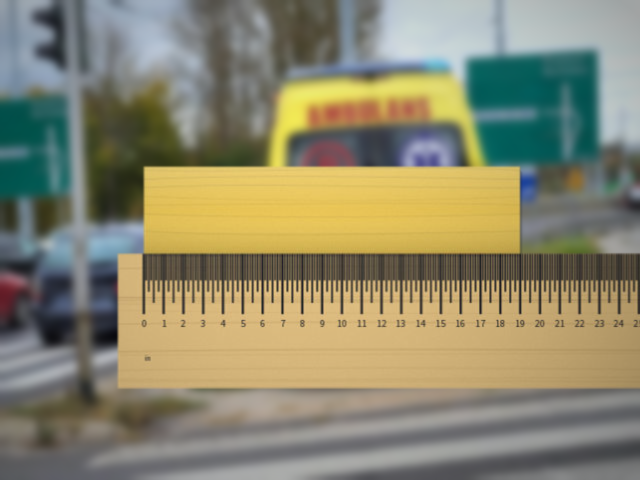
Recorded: 19 in
